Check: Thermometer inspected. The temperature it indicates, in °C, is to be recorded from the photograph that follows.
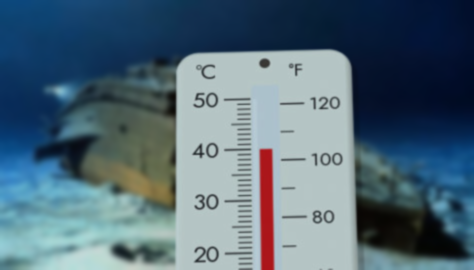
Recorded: 40 °C
